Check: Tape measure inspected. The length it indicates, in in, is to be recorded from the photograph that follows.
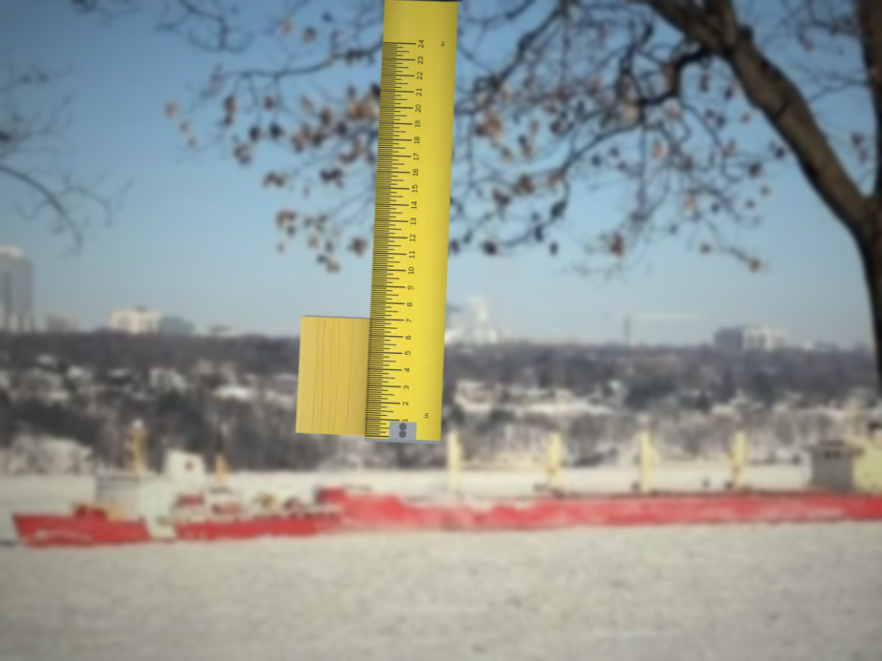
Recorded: 7 in
